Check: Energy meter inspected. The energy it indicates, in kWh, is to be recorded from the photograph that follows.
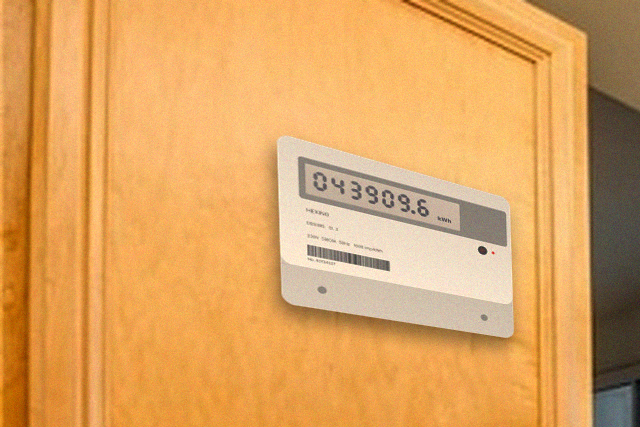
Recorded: 43909.6 kWh
